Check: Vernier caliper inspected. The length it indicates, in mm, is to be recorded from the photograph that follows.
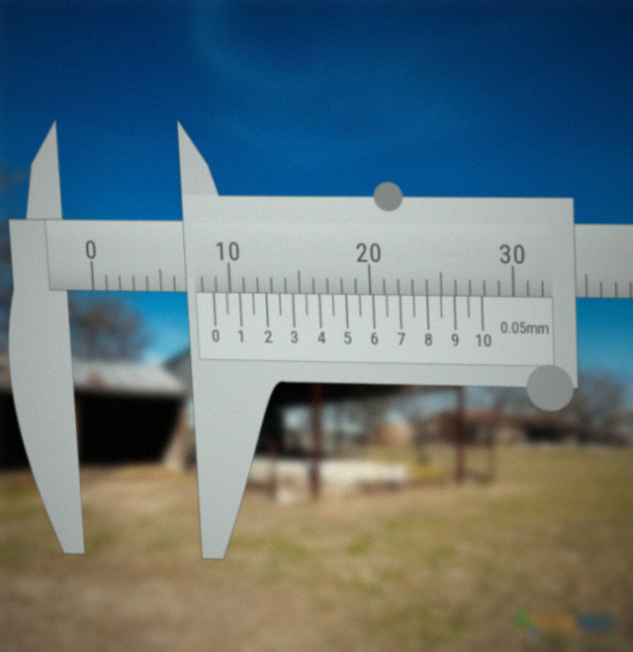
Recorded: 8.8 mm
